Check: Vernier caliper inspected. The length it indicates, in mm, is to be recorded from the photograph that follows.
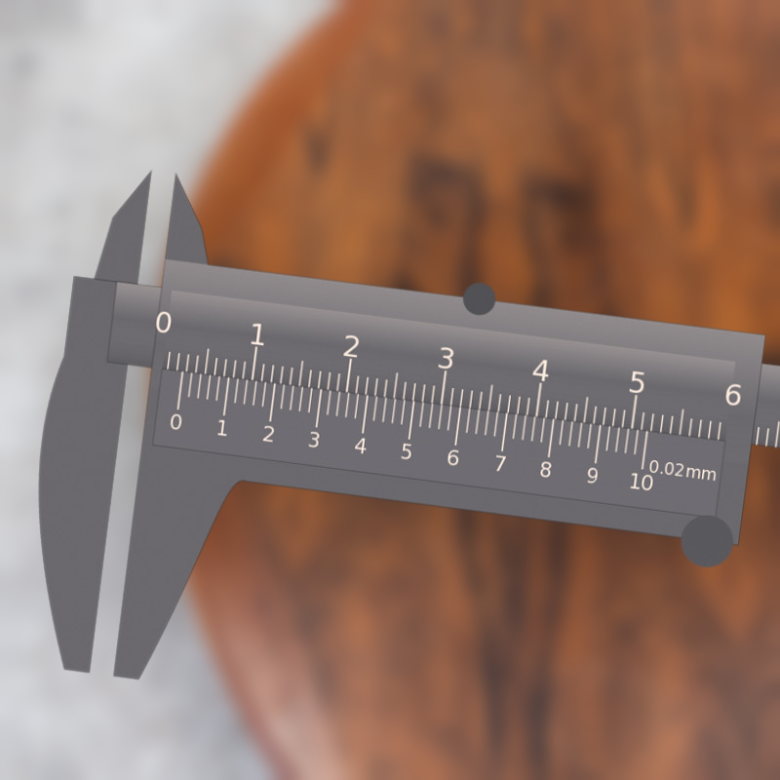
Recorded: 2.6 mm
